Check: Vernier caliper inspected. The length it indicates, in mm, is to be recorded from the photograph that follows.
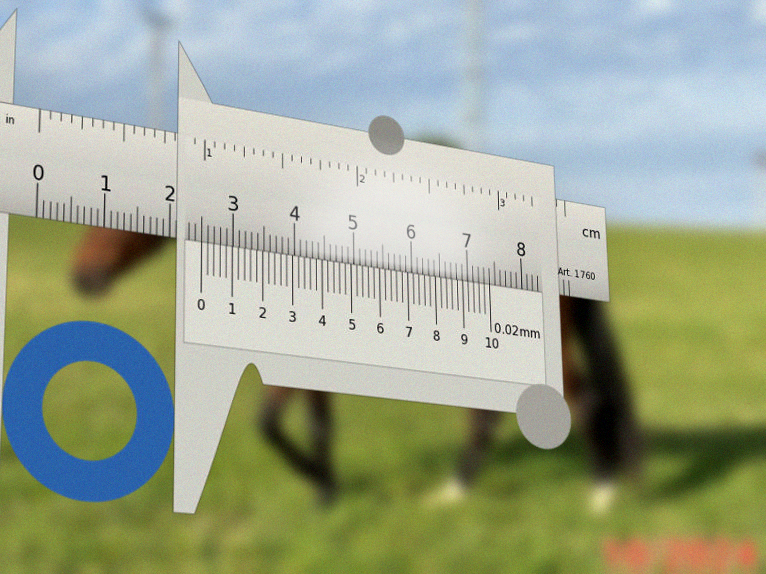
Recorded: 25.0 mm
